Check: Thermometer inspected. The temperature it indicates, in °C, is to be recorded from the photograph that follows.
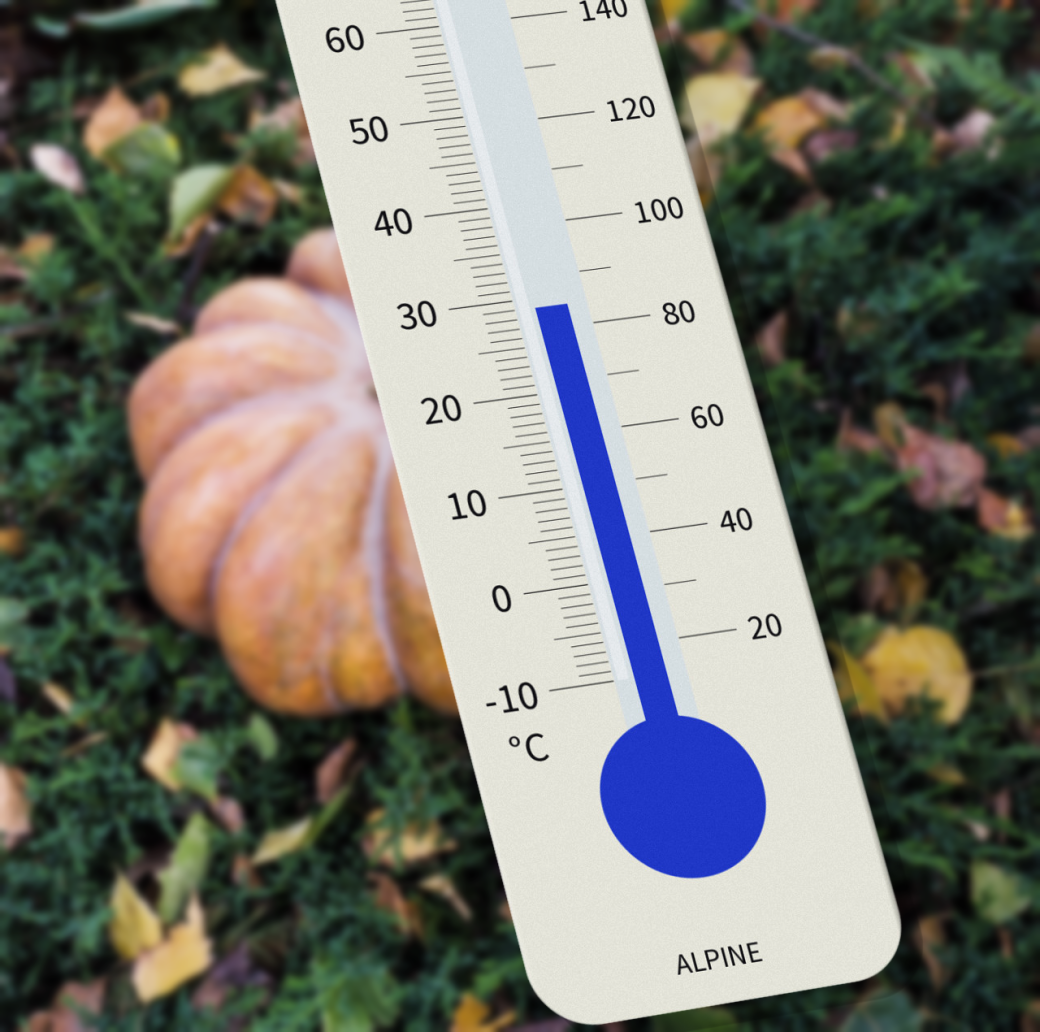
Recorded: 29 °C
